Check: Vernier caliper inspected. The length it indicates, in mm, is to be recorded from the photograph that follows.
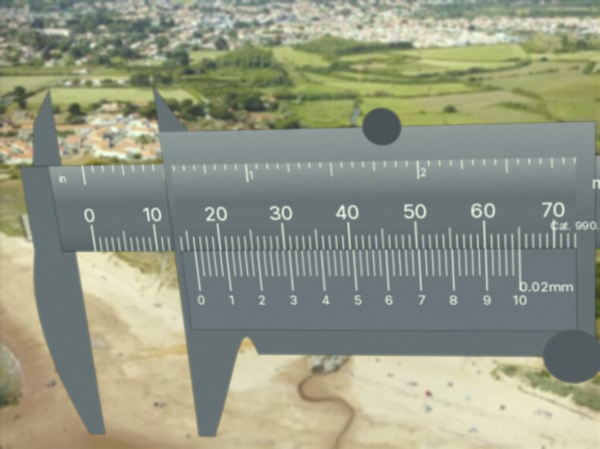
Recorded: 16.0 mm
